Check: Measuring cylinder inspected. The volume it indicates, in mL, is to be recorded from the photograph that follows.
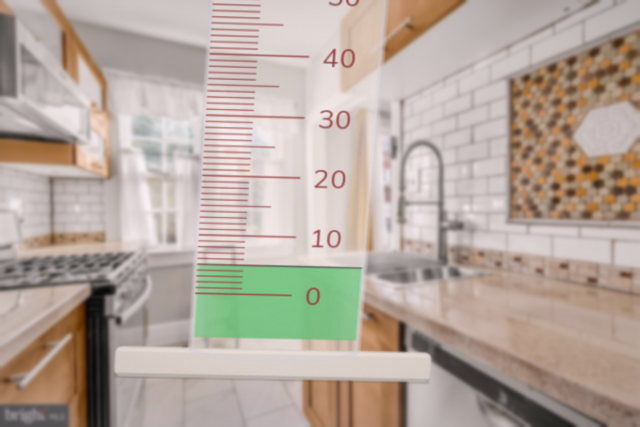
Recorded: 5 mL
